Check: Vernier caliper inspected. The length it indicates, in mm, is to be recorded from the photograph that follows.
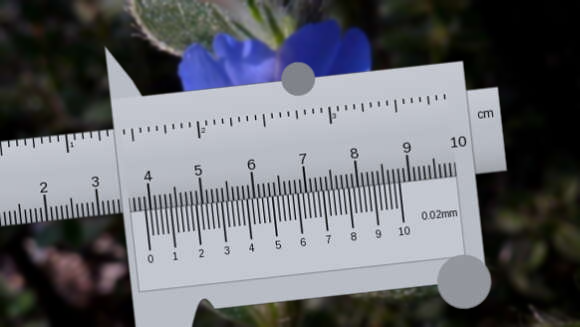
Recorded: 39.0 mm
